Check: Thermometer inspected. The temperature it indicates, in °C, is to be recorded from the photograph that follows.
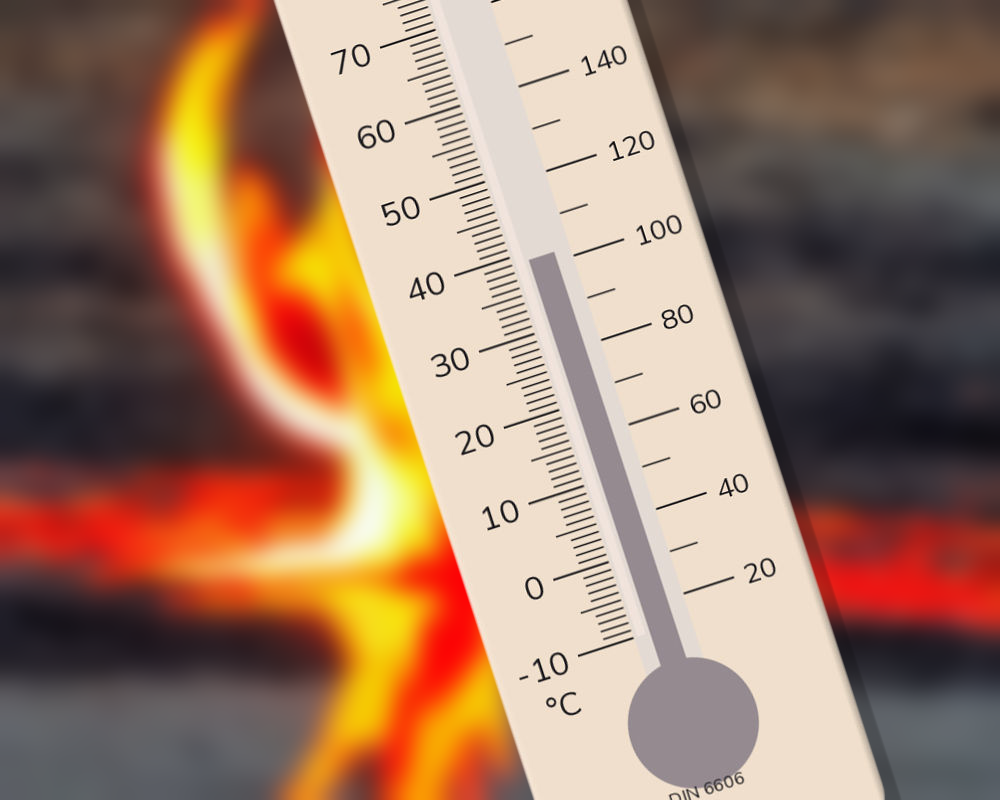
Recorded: 39 °C
